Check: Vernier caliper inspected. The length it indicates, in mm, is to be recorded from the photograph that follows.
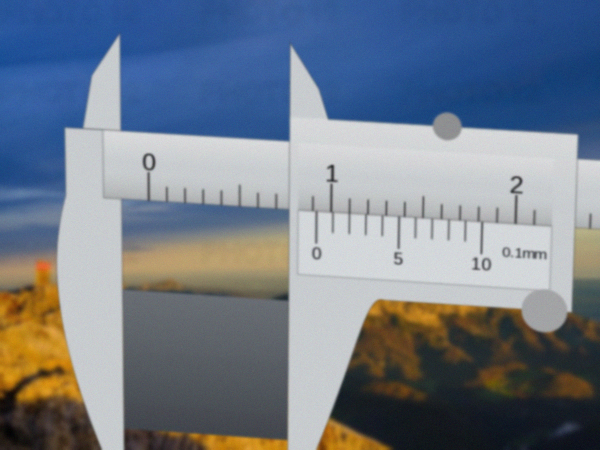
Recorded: 9.2 mm
